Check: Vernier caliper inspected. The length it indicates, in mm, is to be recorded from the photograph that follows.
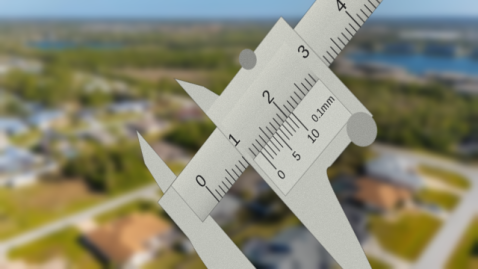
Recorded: 12.2 mm
